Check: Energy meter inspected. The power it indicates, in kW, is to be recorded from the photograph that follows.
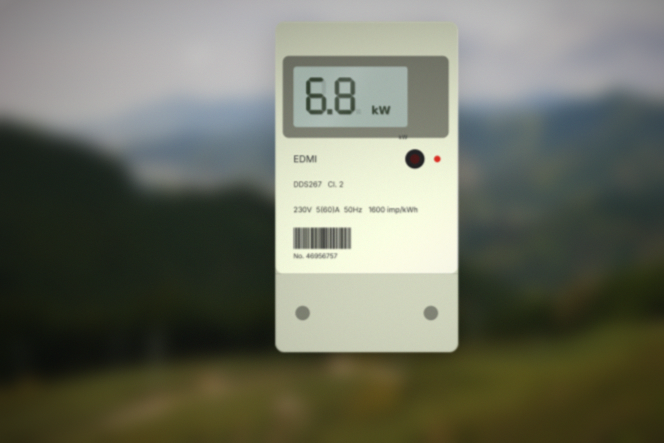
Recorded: 6.8 kW
